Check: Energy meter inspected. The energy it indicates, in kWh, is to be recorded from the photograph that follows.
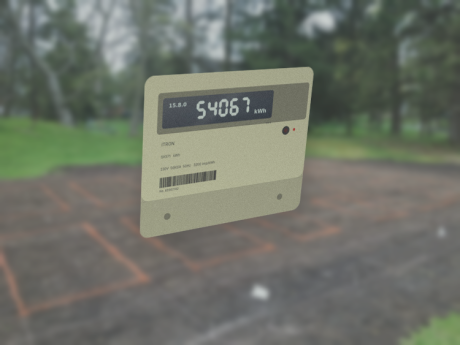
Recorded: 54067 kWh
